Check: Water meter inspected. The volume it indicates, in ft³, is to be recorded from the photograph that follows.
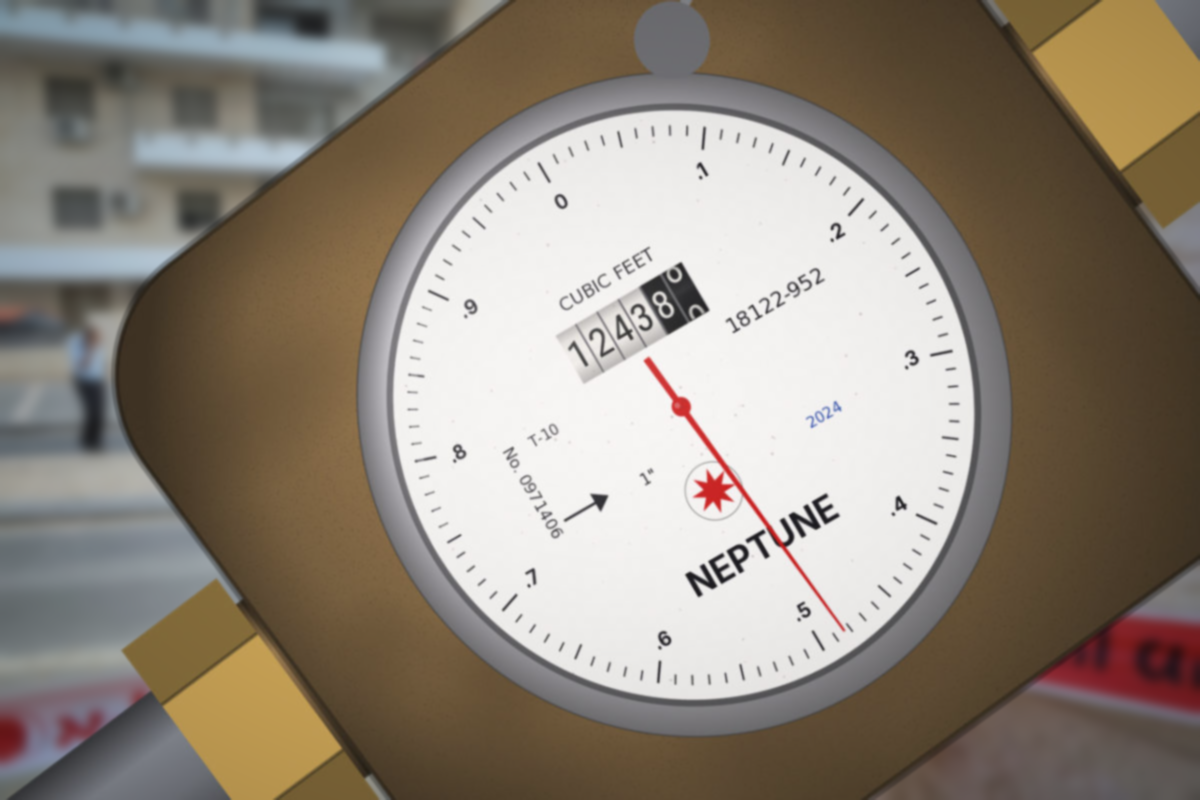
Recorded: 124388.48 ft³
